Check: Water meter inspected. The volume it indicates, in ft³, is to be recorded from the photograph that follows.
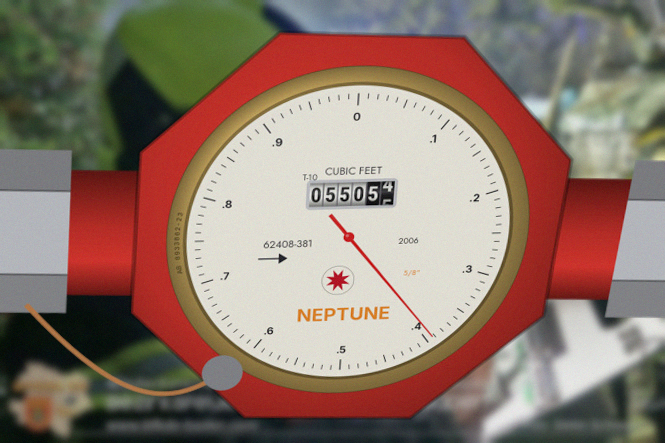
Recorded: 55054.39 ft³
